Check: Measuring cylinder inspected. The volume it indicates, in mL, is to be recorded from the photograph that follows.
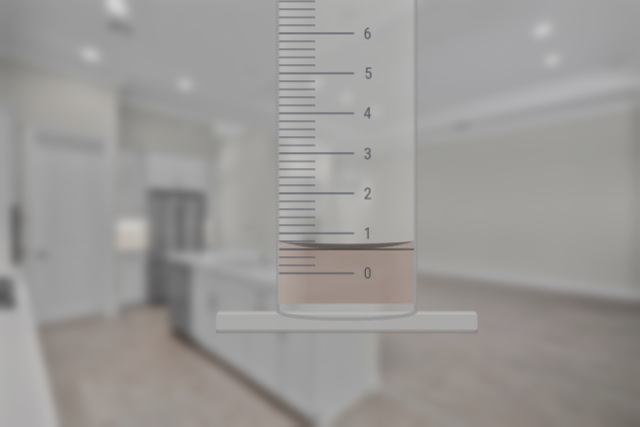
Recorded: 0.6 mL
